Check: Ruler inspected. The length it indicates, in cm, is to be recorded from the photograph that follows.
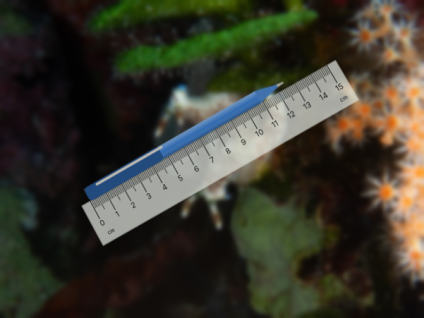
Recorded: 12.5 cm
